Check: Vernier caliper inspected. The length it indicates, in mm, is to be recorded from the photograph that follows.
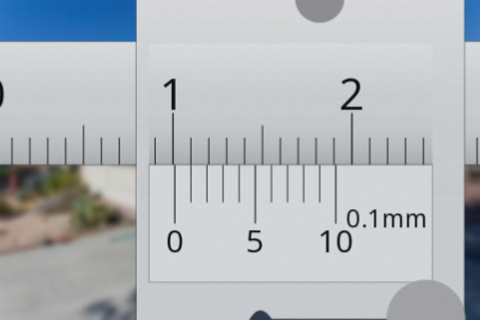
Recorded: 10.1 mm
